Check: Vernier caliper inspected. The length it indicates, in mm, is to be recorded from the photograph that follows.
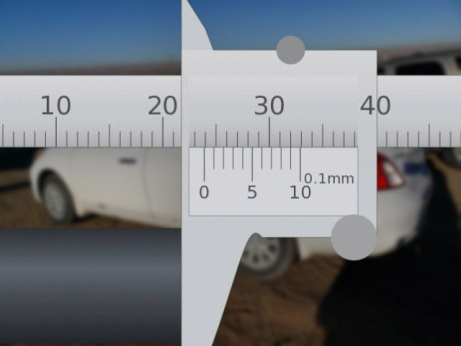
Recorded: 23.9 mm
